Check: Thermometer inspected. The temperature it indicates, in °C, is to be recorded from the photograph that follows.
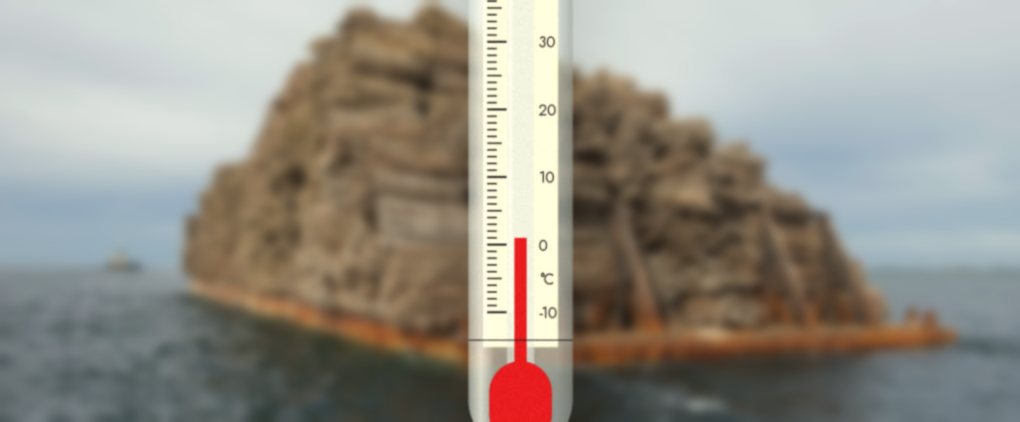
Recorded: 1 °C
